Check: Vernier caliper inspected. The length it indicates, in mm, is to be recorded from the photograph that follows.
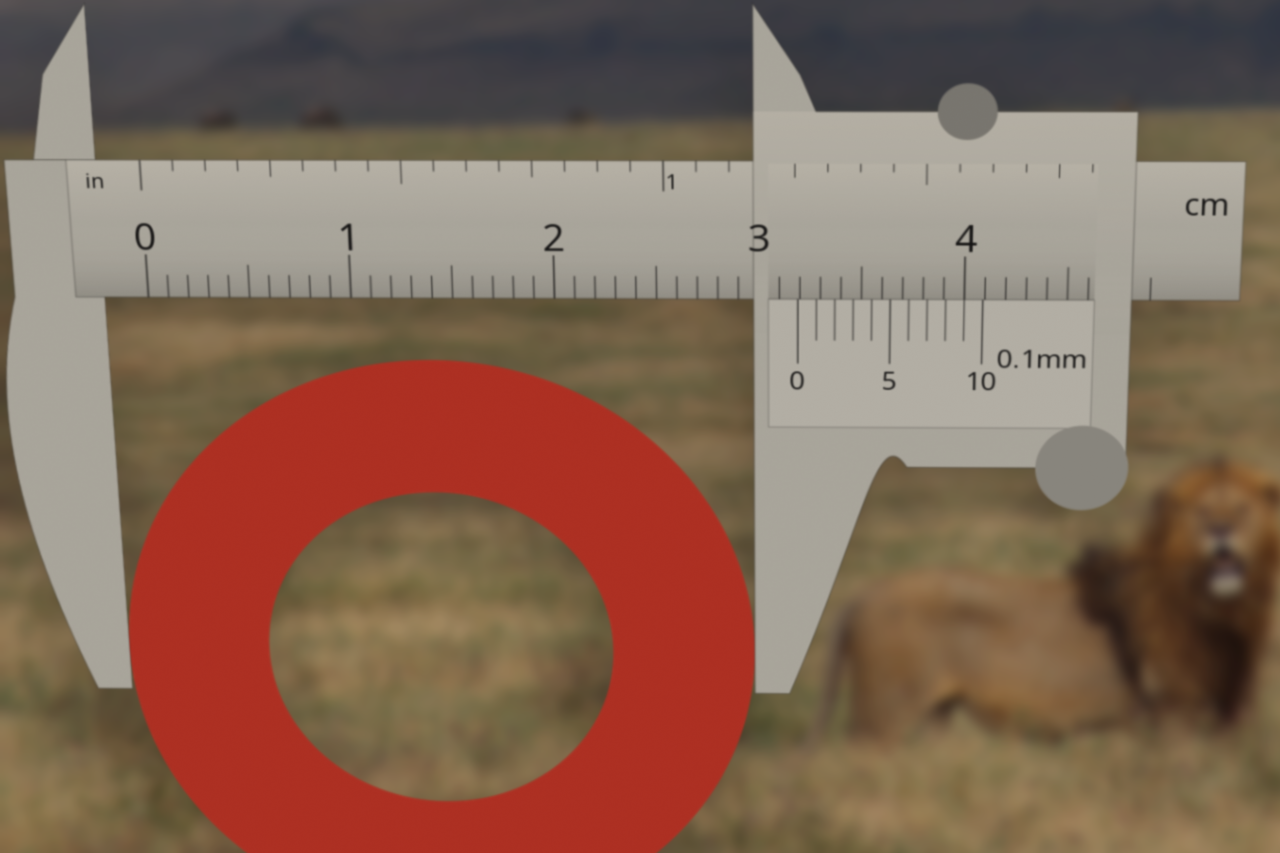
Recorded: 31.9 mm
